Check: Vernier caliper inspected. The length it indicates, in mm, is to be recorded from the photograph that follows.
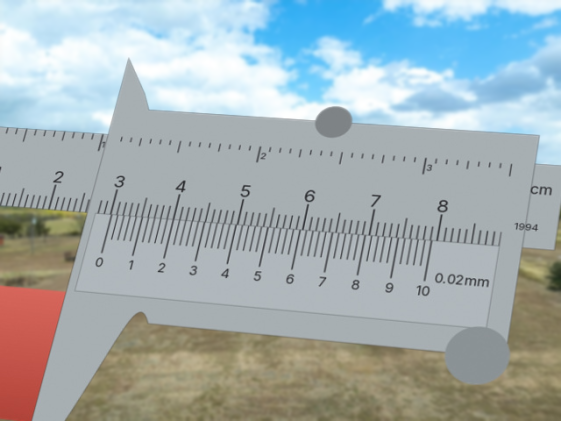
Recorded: 30.2 mm
